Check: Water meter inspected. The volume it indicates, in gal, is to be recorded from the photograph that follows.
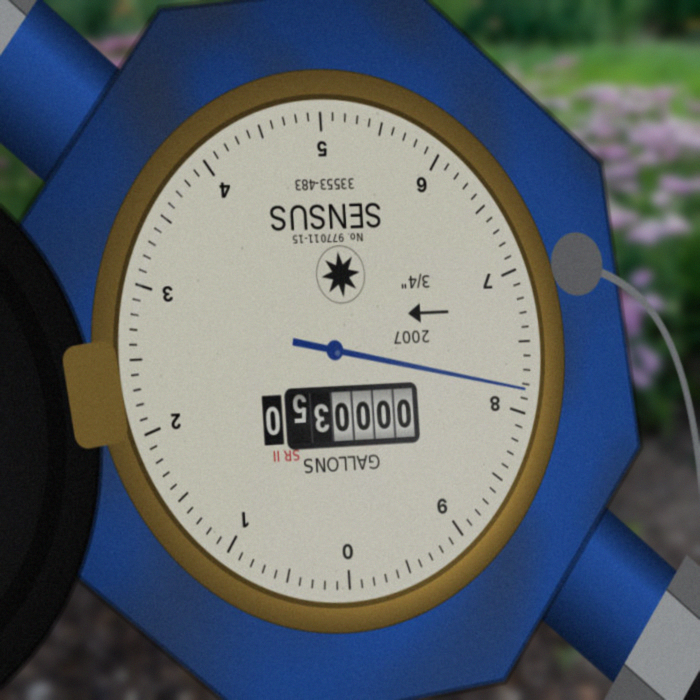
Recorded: 347.8 gal
